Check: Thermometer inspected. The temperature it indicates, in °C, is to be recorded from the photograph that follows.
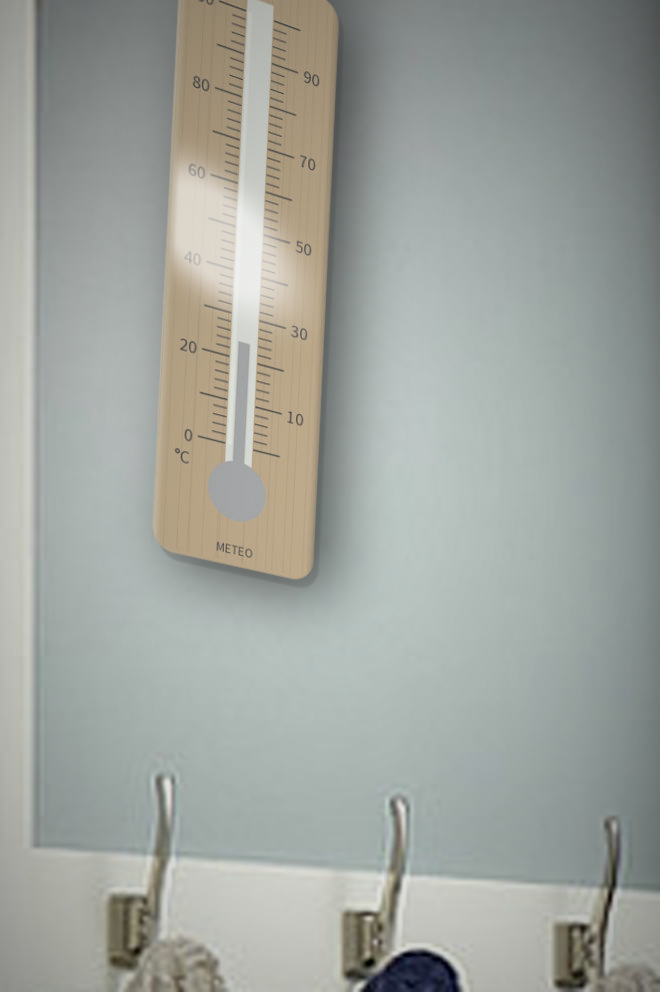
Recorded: 24 °C
